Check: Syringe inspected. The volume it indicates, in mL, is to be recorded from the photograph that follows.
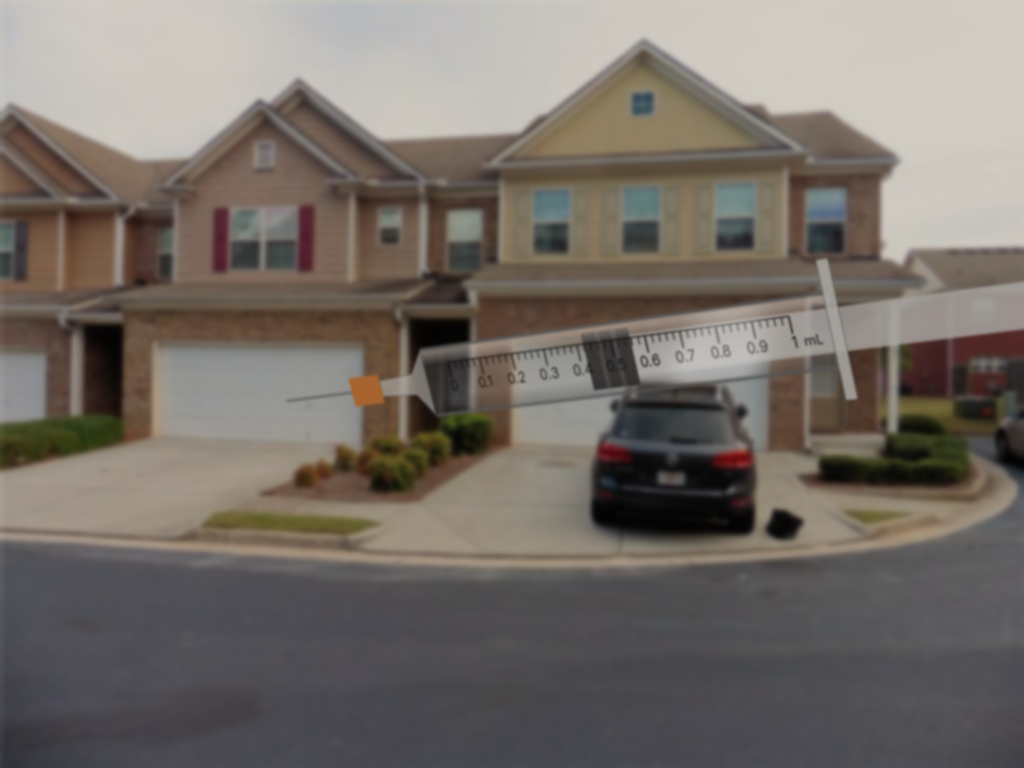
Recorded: 0.42 mL
